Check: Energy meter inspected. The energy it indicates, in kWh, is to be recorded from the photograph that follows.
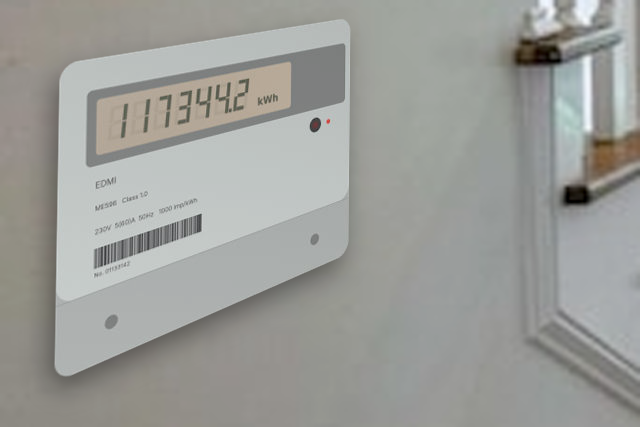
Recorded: 117344.2 kWh
